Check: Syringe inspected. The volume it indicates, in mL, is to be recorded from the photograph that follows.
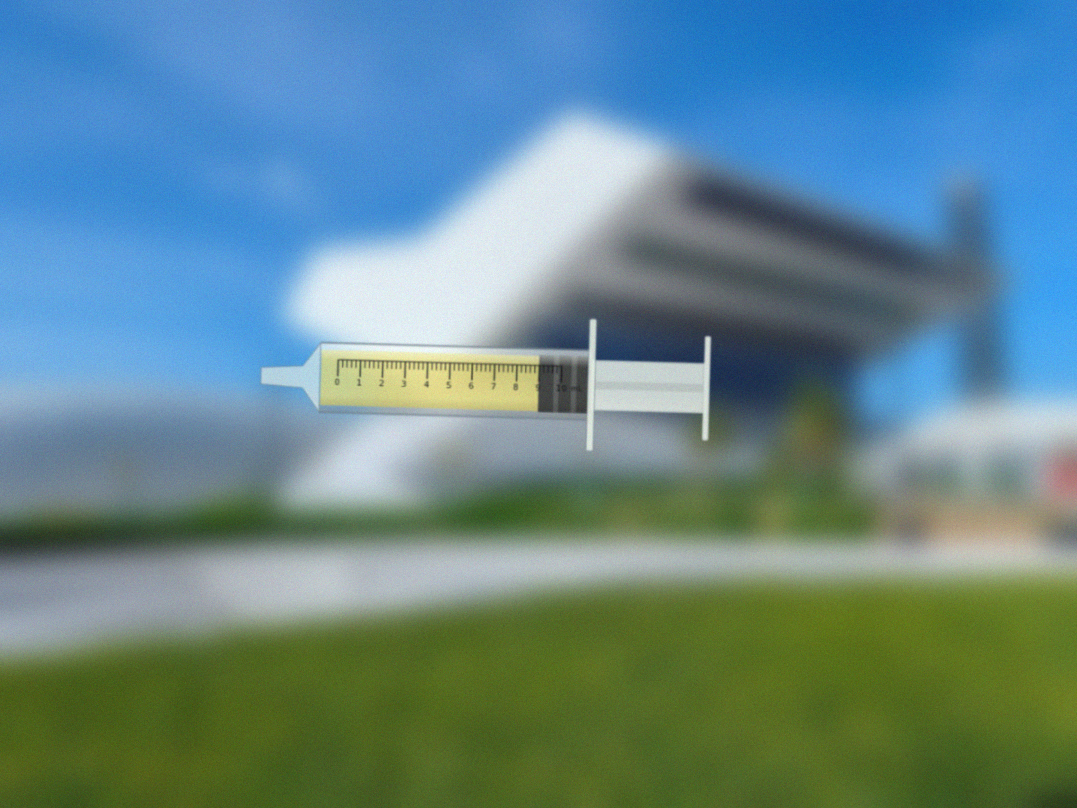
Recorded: 9 mL
